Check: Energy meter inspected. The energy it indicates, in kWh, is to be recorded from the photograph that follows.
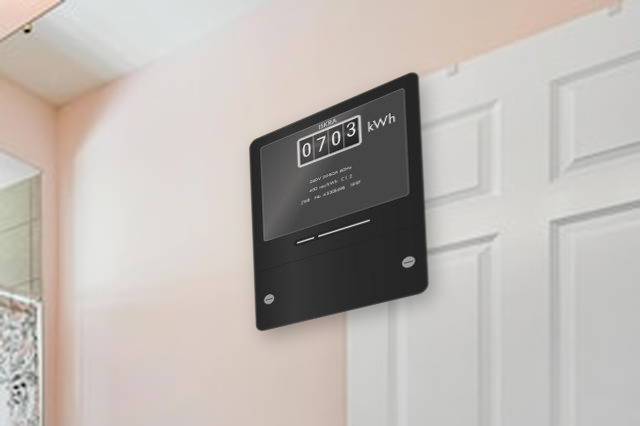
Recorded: 703 kWh
